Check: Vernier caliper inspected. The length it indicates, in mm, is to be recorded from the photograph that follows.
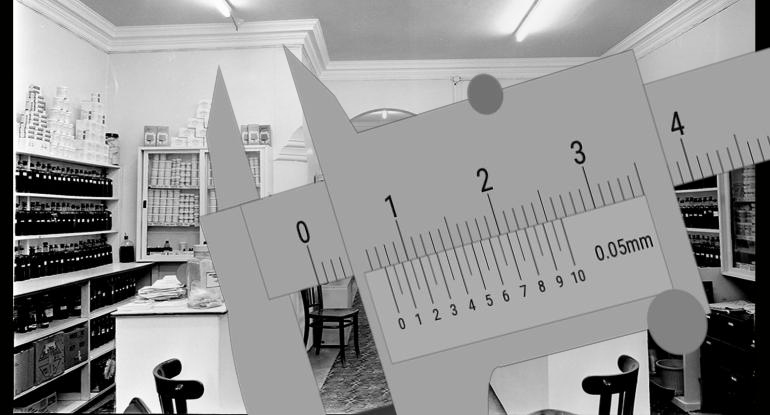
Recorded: 7.4 mm
